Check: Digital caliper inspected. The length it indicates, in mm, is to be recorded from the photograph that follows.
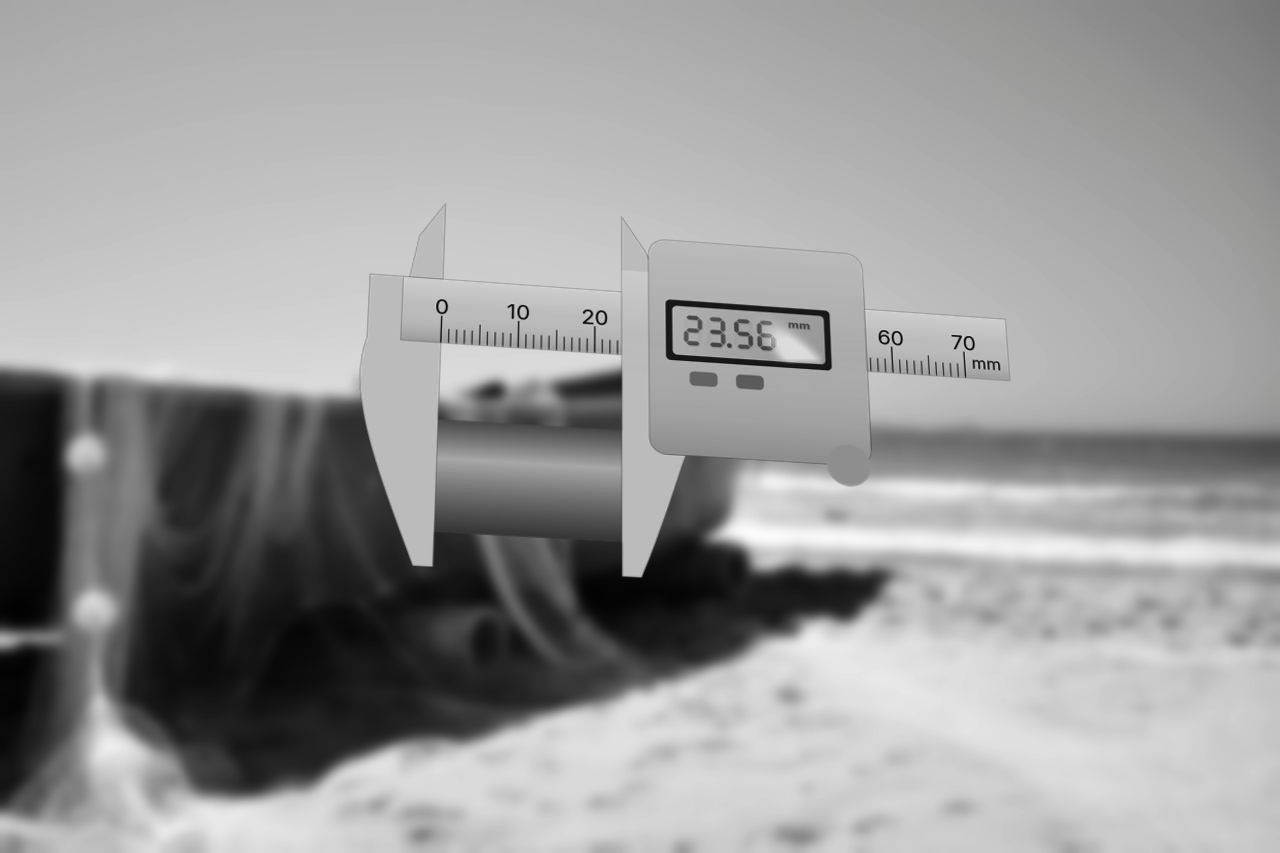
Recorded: 23.56 mm
